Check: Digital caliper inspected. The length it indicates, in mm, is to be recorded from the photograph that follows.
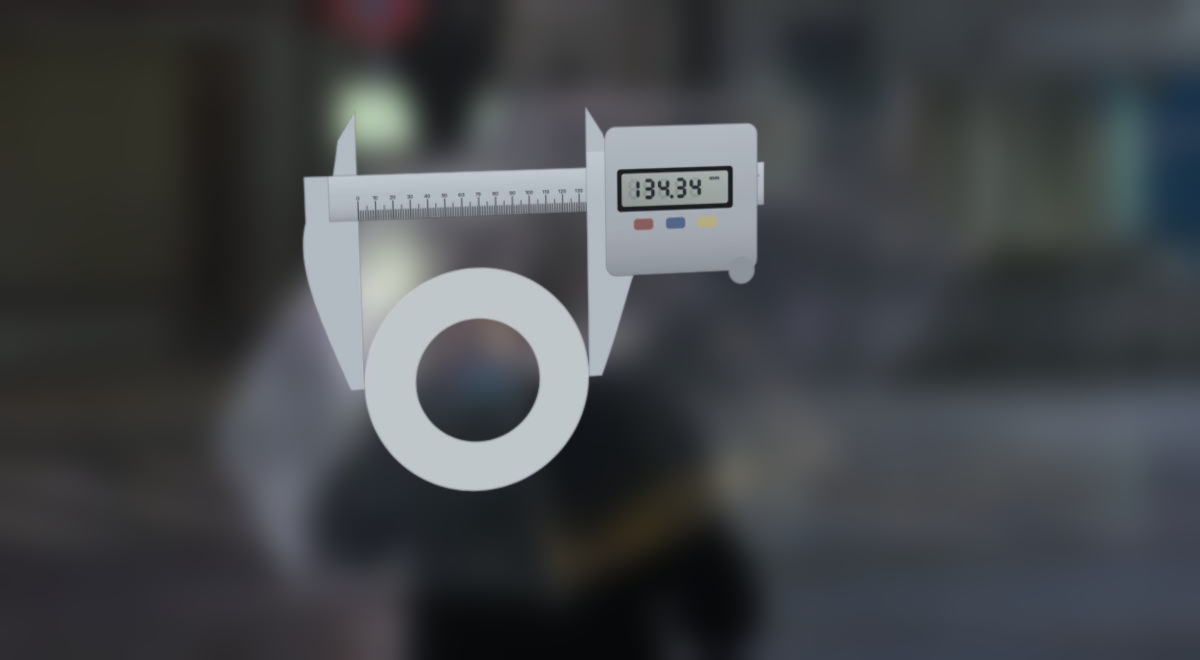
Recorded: 134.34 mm
